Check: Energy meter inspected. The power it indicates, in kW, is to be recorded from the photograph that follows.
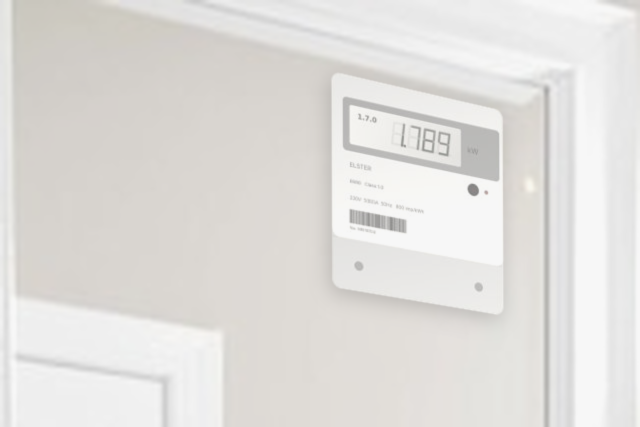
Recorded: 1.789 kW
